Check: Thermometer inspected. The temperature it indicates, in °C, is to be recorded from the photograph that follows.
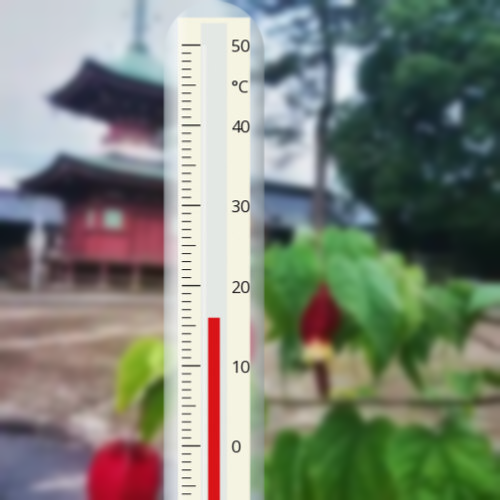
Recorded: 16 °C
